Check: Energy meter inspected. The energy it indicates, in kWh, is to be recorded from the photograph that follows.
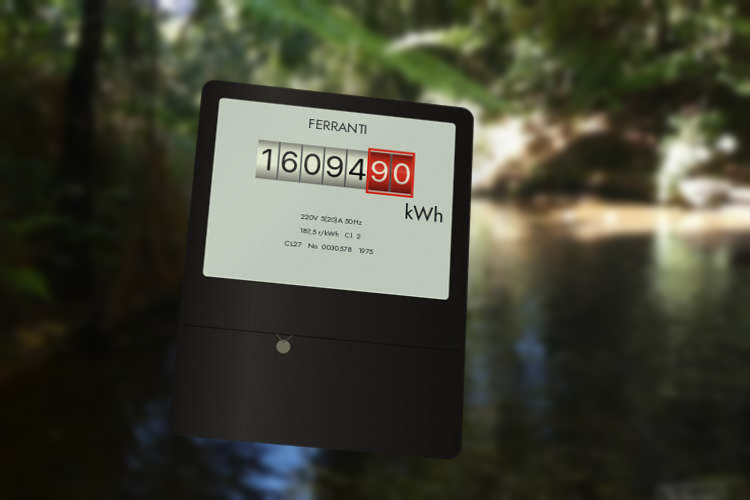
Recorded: 16094.90 kWh
